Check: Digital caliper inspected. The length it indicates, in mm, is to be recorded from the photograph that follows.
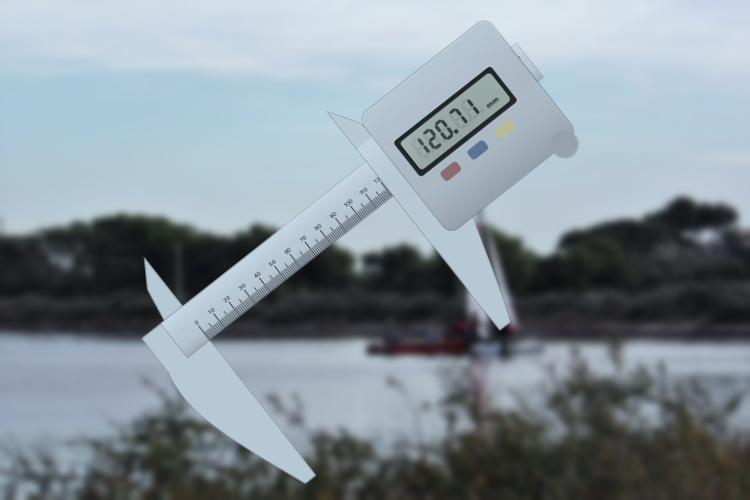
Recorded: 120.71 mm
